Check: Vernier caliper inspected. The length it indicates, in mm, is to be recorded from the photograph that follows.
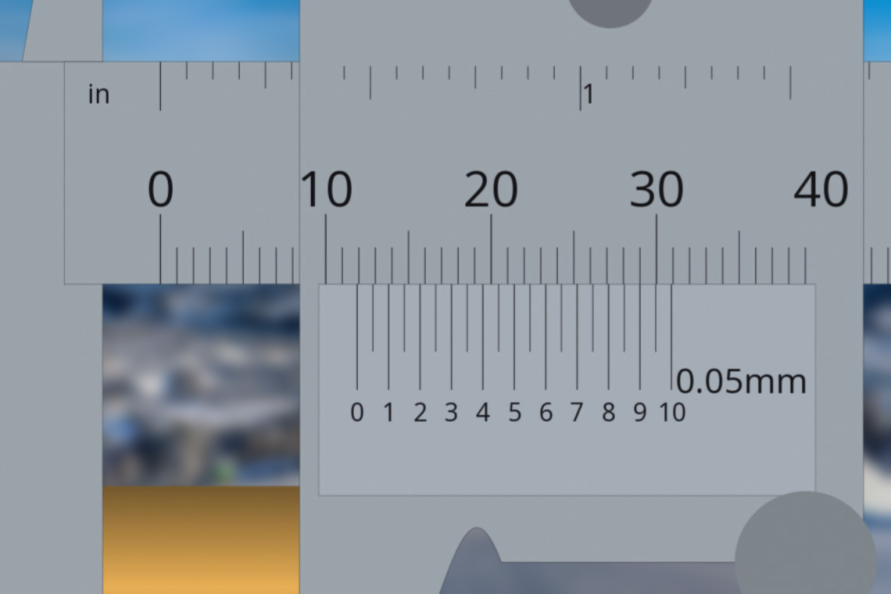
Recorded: 11.9 mm
